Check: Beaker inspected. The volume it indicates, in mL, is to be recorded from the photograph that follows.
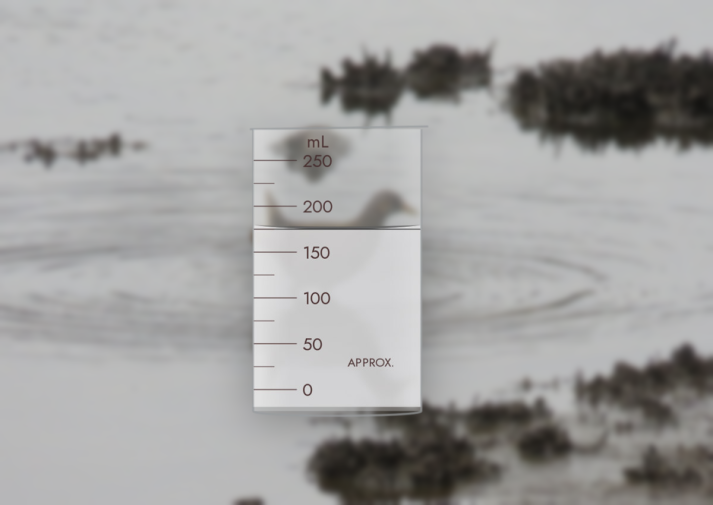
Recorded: 175 mL
